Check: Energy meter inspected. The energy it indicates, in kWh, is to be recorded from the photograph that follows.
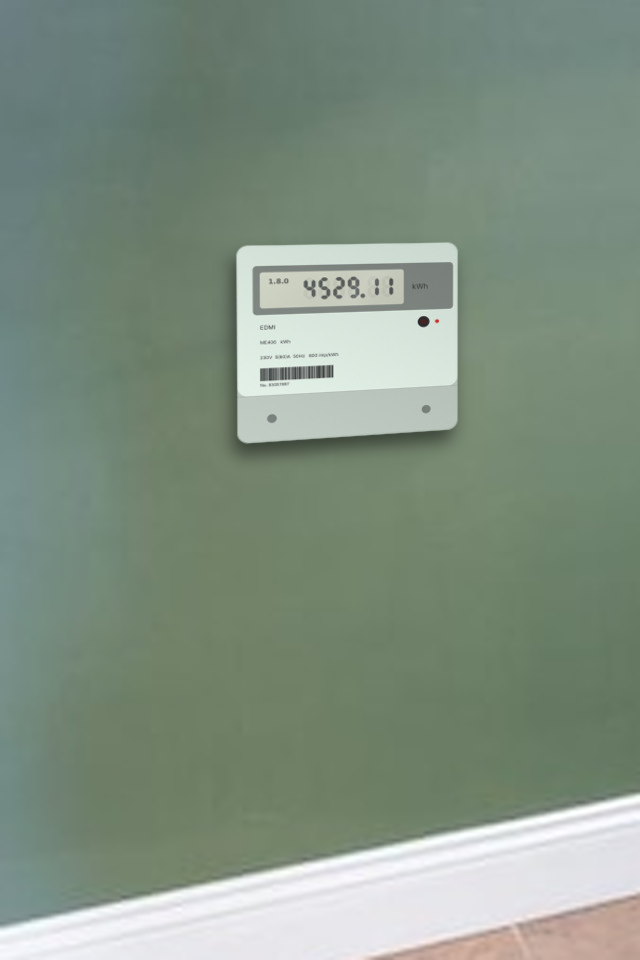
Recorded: 4529.11 kWh
